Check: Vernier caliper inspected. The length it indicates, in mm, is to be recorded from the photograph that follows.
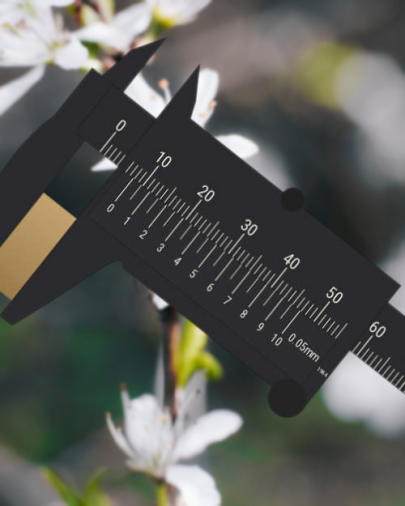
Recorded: 7.8 mm
